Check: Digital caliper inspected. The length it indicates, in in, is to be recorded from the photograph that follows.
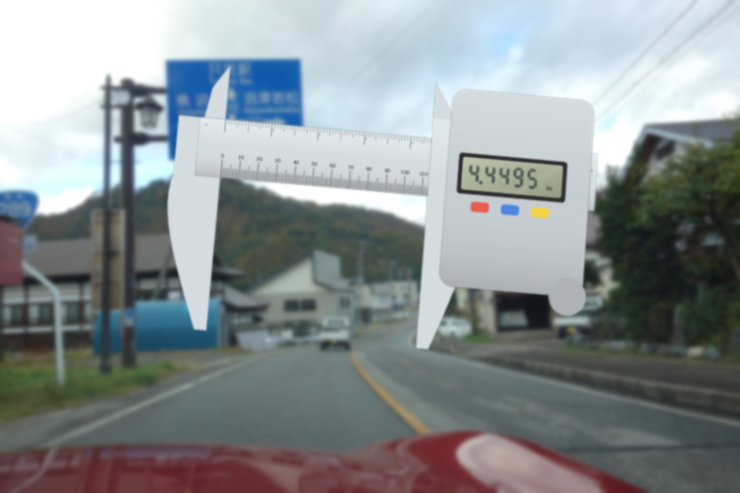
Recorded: 4.4495 in
